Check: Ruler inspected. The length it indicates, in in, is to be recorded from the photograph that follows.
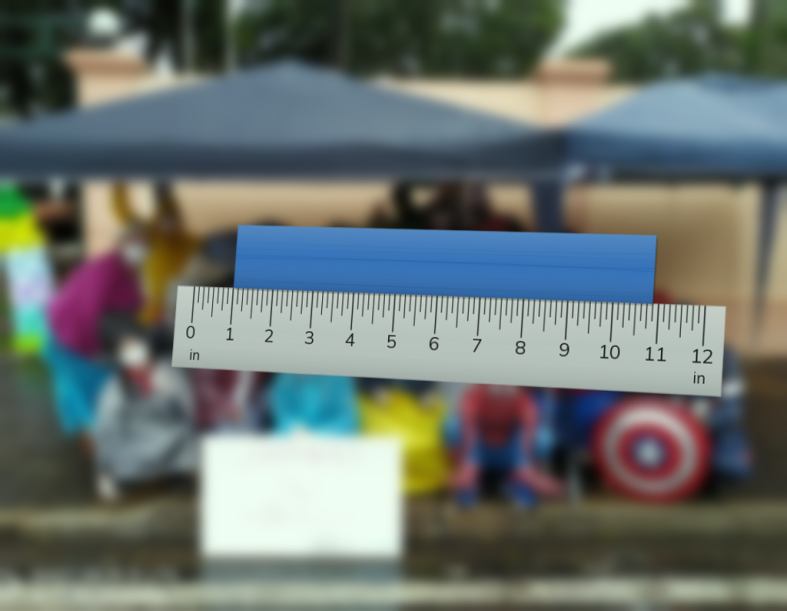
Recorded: 9.875 in
